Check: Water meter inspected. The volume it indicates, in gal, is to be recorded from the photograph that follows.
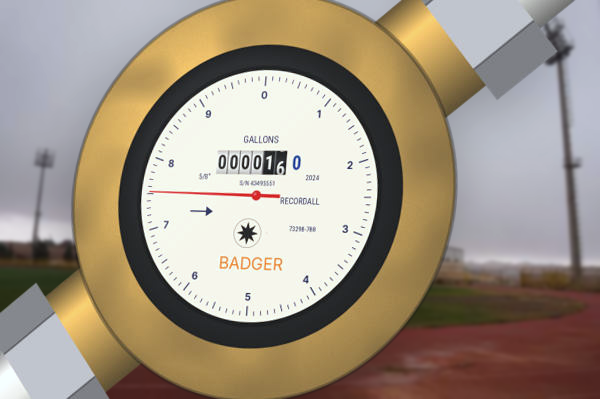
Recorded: 157.5 gal
